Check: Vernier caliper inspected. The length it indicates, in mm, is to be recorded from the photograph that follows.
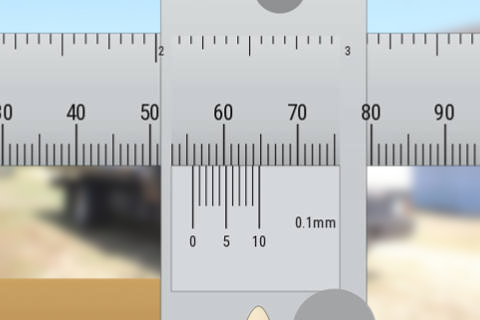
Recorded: 55.8 mm
